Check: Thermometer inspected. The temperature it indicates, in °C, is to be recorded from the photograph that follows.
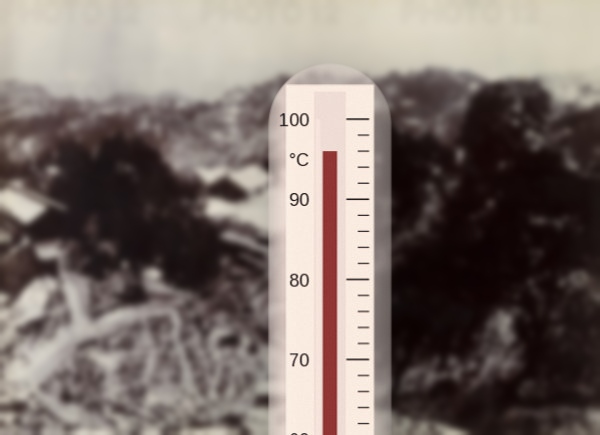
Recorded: 96 °C
